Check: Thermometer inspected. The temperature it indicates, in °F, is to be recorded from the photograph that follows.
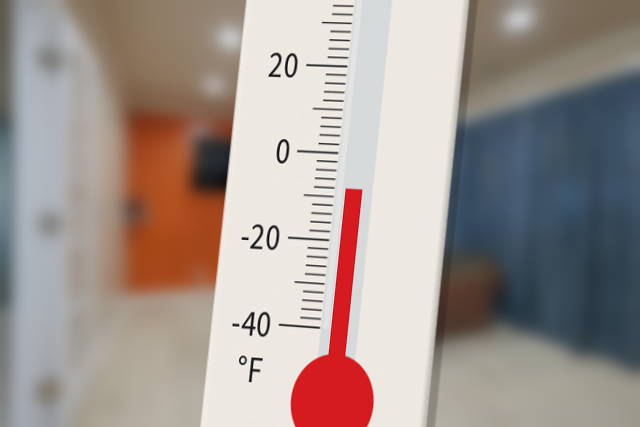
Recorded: -8 °F
